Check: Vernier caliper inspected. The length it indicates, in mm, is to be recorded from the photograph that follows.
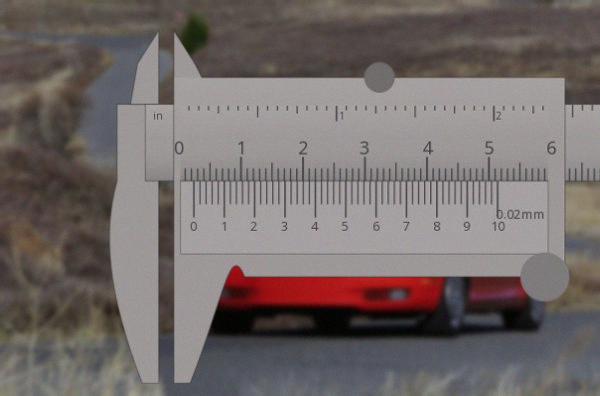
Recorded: 2.4 mm
